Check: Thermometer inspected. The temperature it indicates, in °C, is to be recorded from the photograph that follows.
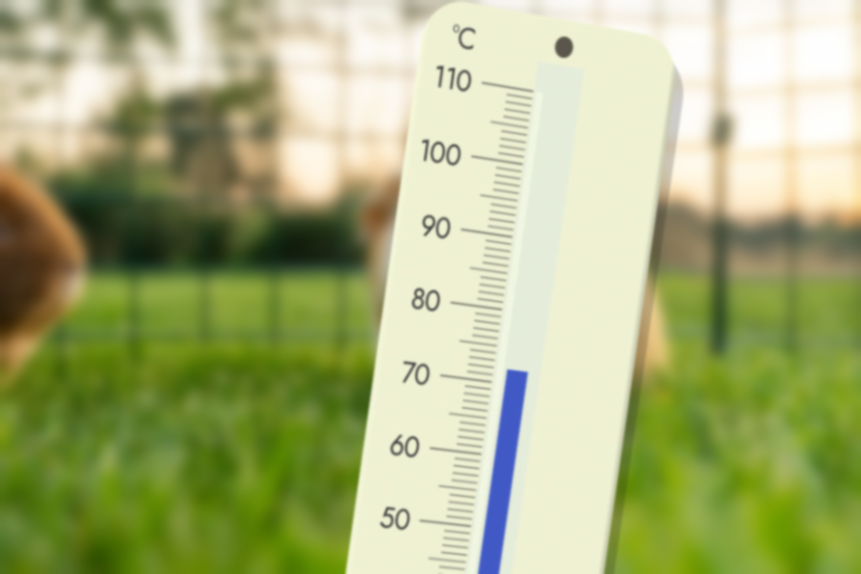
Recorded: 72 °C
